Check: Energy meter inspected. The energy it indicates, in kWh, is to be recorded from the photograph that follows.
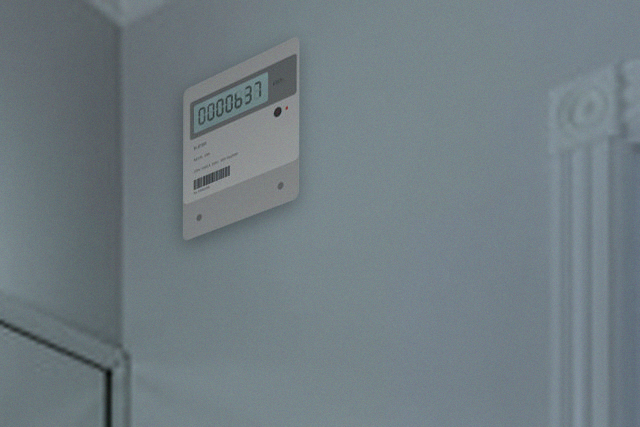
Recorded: 637 kWh
